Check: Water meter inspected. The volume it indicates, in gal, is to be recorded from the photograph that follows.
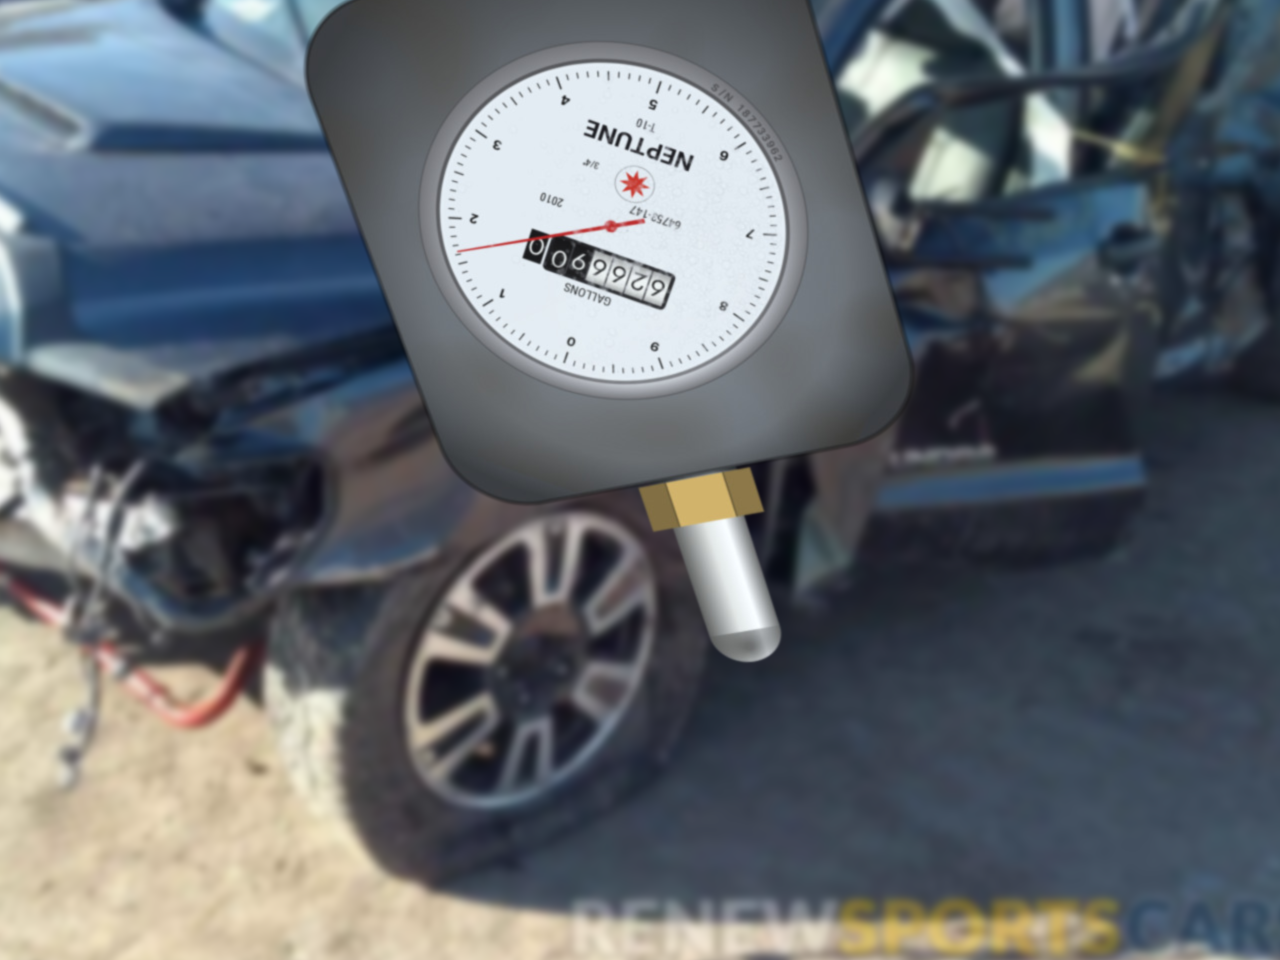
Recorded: 6266901.6 gal
